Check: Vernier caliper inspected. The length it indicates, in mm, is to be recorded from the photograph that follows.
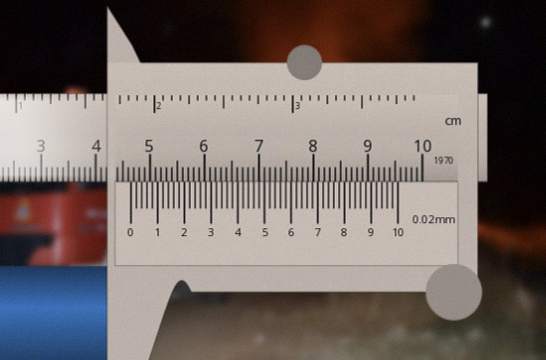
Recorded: 46.5 mm
